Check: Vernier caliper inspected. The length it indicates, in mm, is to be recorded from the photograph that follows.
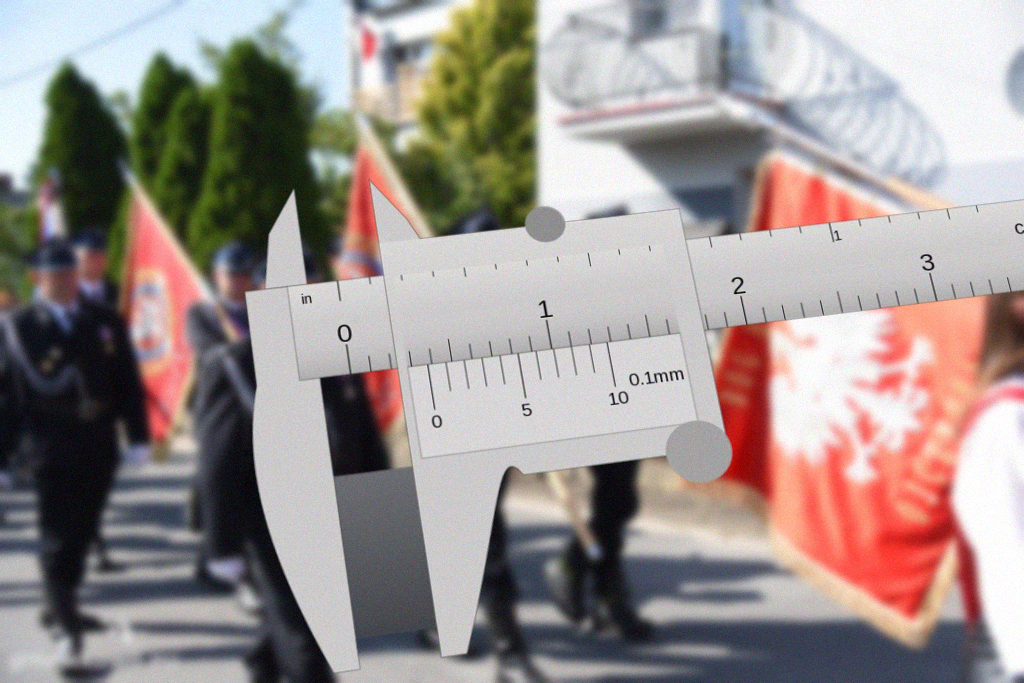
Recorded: 3.8 mm
